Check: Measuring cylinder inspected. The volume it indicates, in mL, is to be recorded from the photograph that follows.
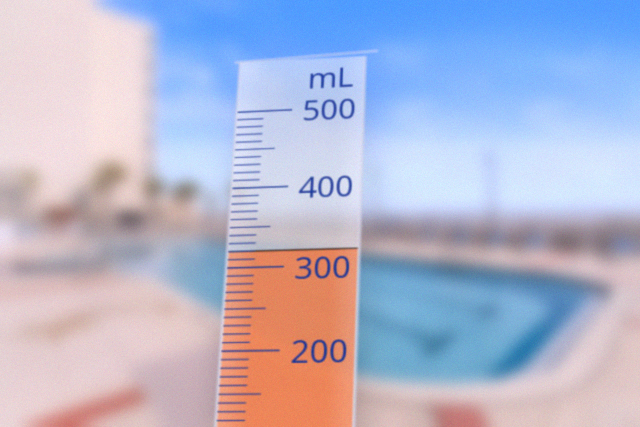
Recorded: 320 mL
